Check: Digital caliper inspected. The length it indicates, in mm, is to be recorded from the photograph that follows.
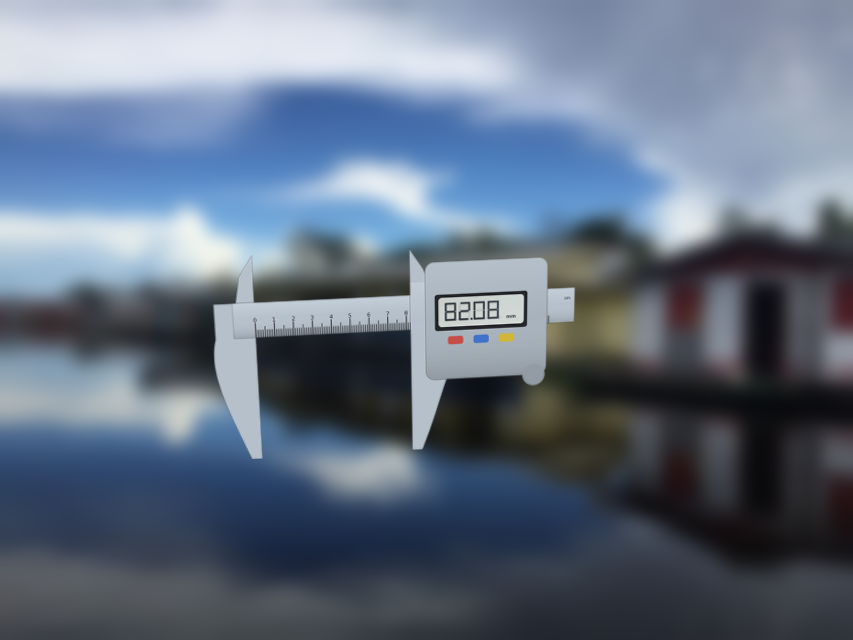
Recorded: 82.08 mm
